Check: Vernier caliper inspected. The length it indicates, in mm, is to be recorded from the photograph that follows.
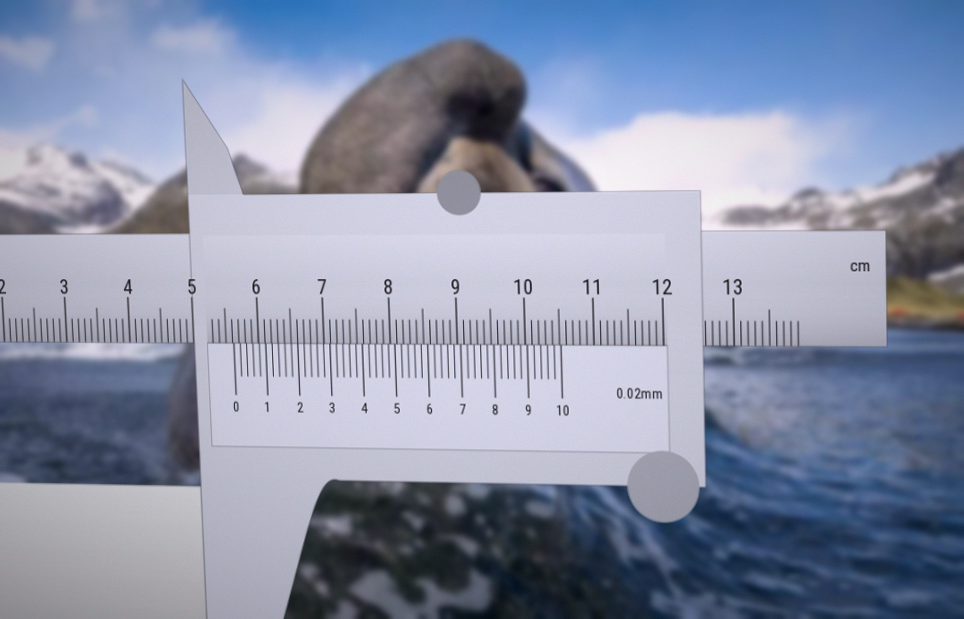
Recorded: 56.2 mm
